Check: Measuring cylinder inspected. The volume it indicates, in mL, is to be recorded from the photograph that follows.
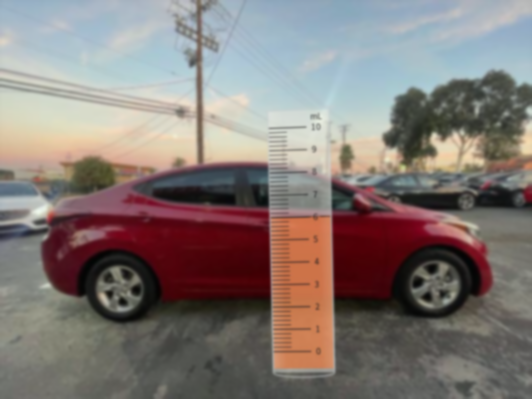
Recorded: 6 mL
